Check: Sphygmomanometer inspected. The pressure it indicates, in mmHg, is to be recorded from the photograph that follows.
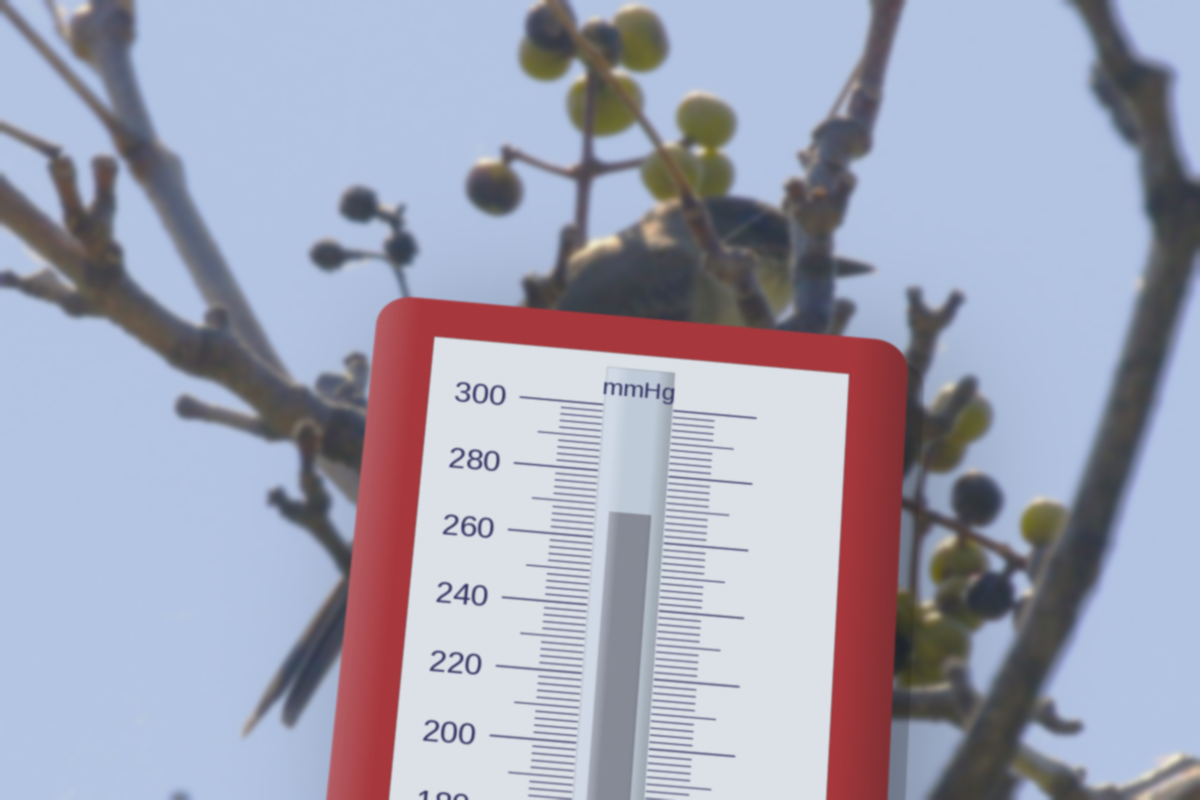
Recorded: 268 mmHg
